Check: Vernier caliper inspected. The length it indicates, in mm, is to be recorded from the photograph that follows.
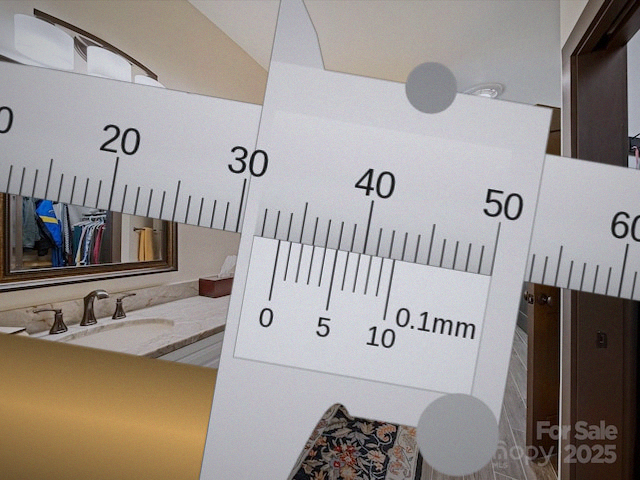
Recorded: 33.4 mm
